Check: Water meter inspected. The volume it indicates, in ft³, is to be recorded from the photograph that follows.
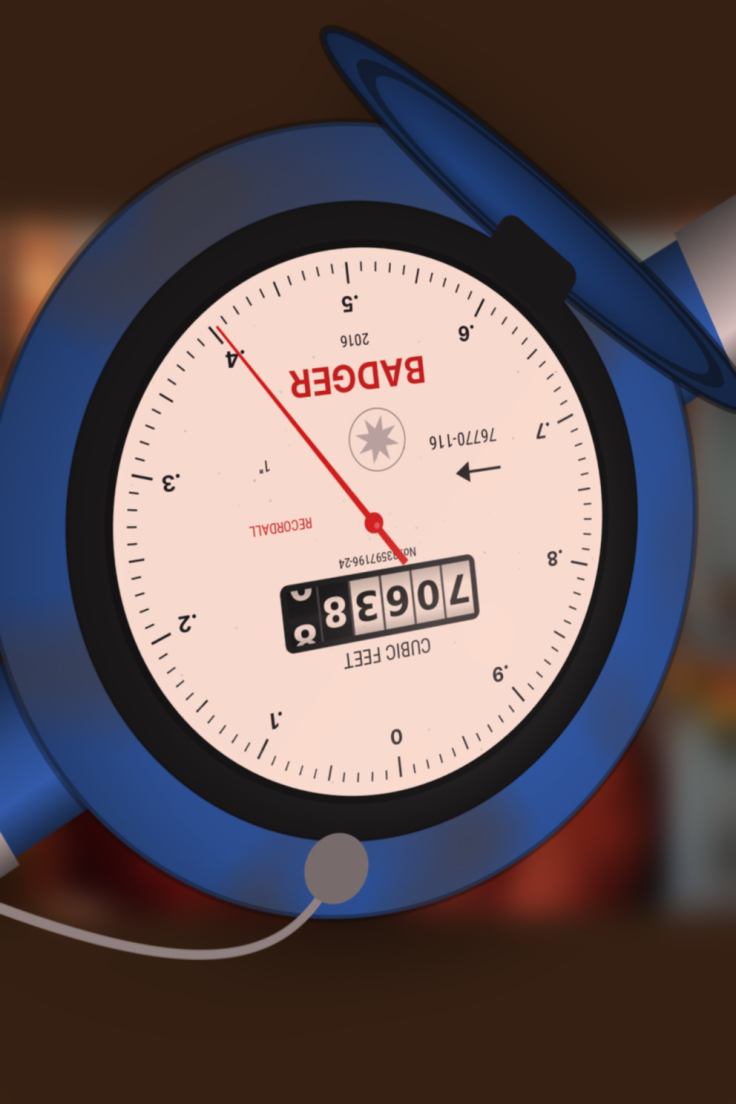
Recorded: 706388.40 ft³
